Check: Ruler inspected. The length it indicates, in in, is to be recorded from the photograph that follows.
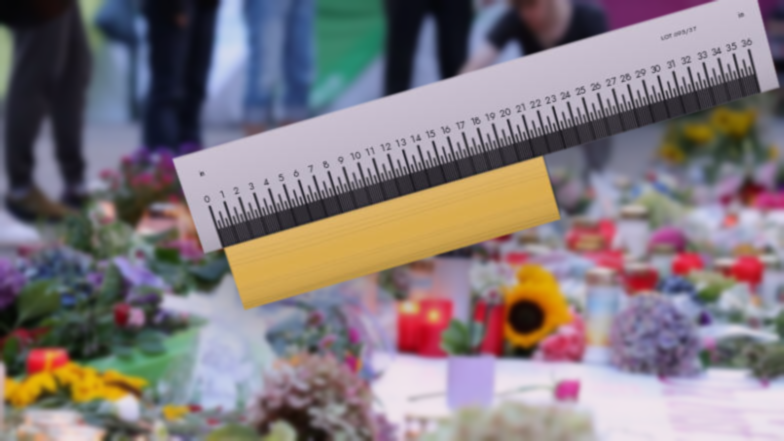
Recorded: 21.5 in
